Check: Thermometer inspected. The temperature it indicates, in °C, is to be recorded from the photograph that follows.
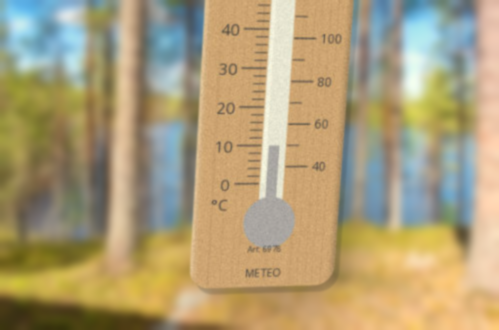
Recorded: 10 °C
